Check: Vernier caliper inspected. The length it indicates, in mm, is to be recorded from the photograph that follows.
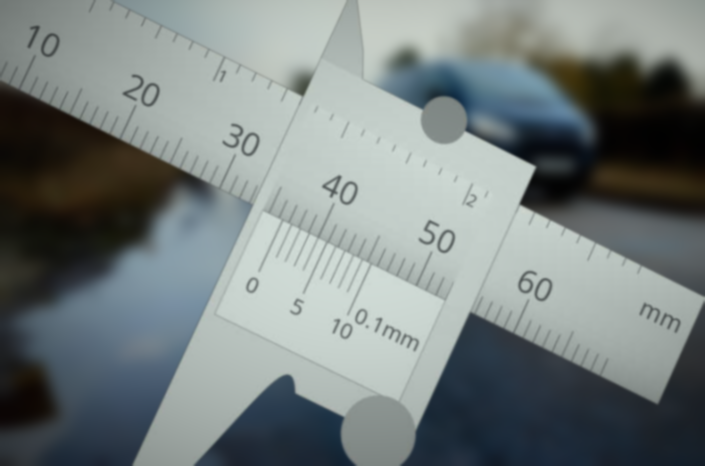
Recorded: 36.4 mm
